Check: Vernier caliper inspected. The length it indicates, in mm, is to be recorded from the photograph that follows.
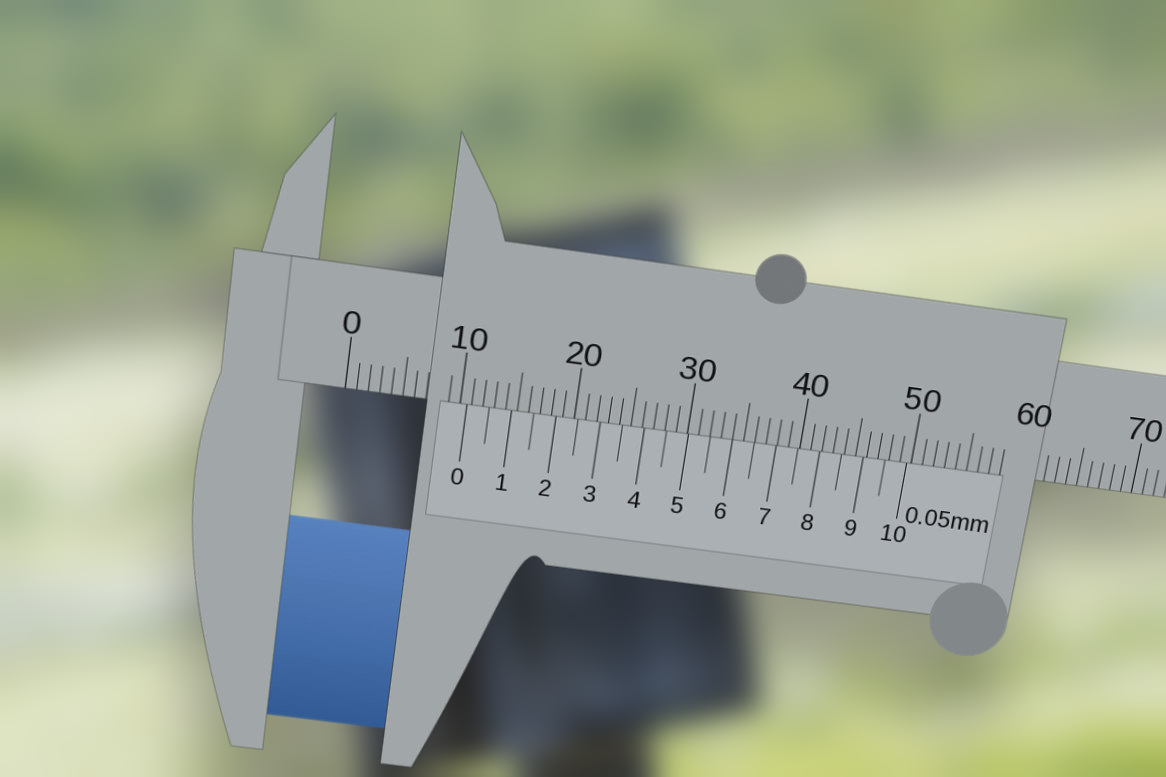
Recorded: 10.6 mm
